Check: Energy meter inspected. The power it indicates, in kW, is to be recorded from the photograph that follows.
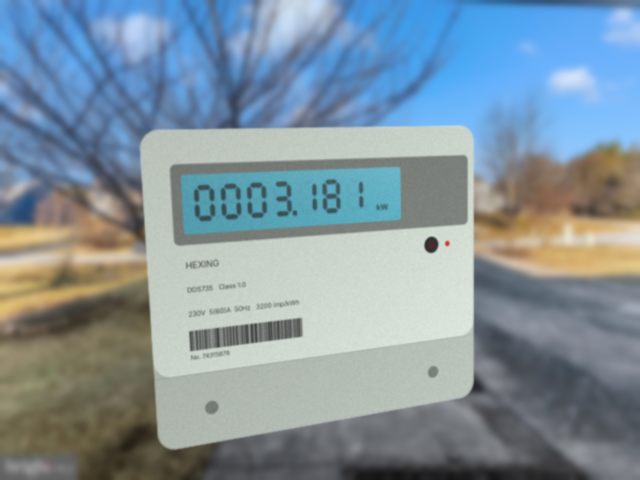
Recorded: 3.181 kW
